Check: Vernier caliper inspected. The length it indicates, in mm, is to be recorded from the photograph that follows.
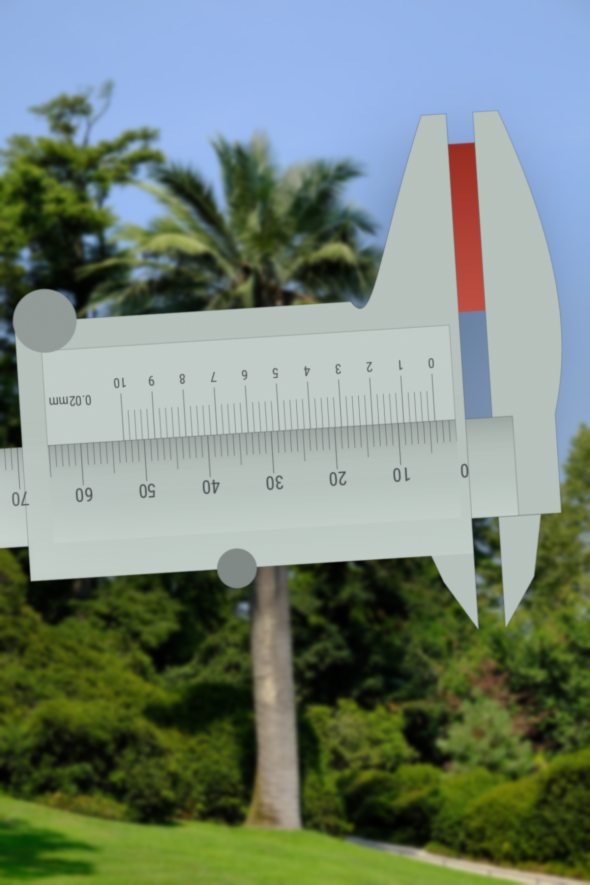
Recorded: 4.2 mm
